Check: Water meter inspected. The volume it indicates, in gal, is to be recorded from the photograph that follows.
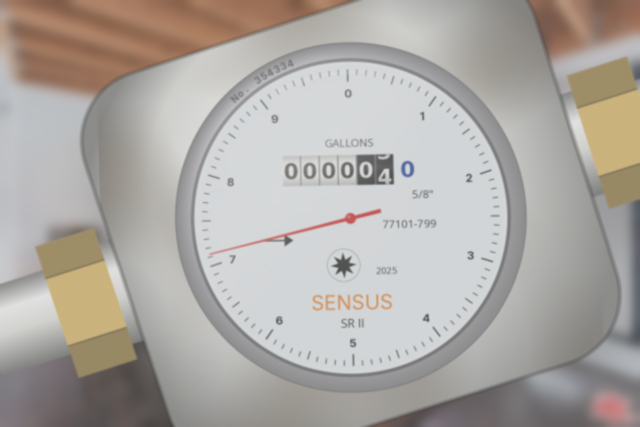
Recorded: 37.1 gal
